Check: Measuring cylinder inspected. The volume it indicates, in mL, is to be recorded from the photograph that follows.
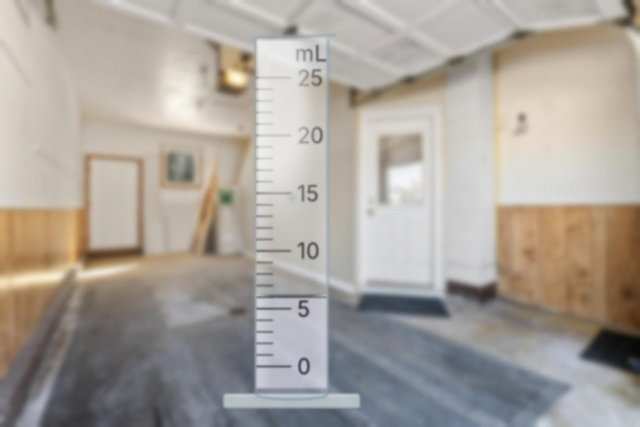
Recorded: 6 mL
